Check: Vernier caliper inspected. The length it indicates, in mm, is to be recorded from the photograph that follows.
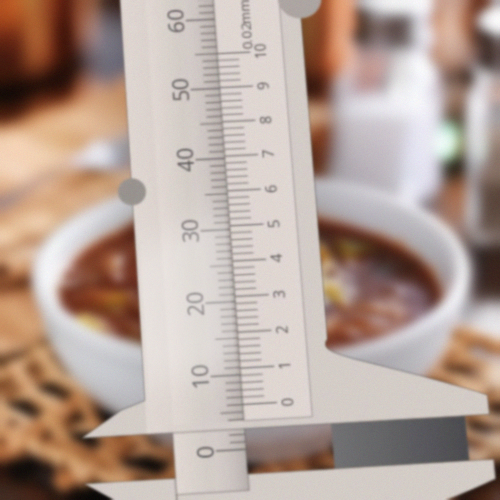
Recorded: 6.0 mm
